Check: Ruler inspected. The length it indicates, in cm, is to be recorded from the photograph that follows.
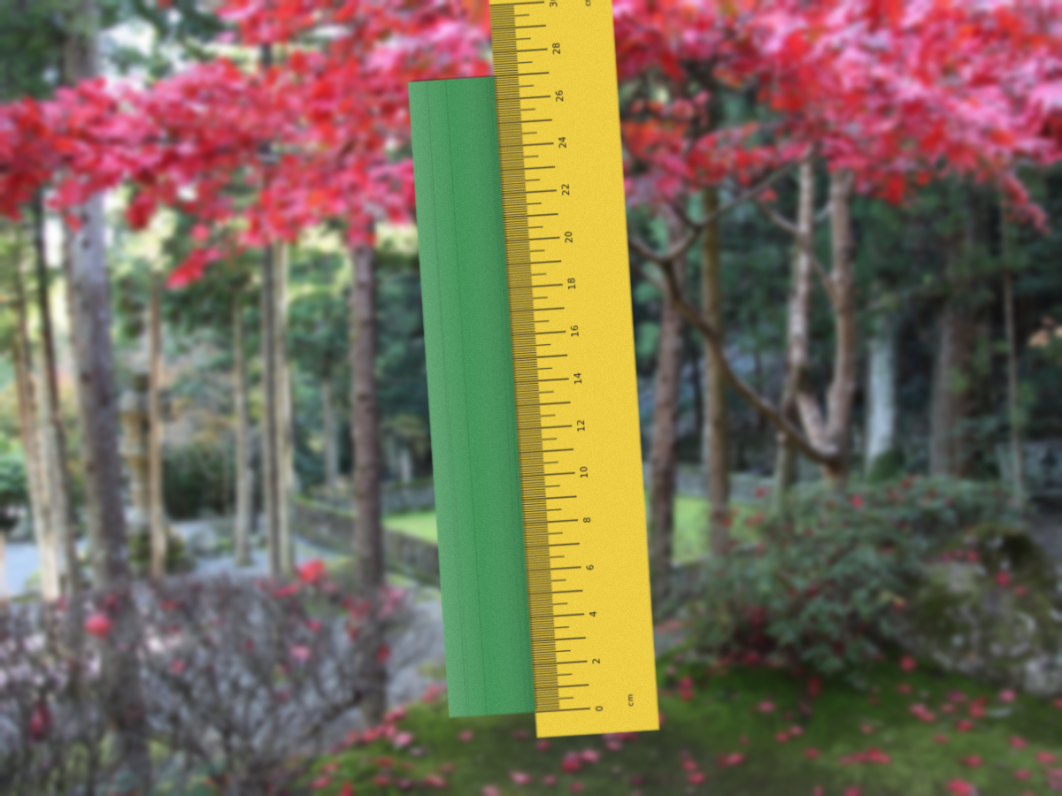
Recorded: 27 cm
